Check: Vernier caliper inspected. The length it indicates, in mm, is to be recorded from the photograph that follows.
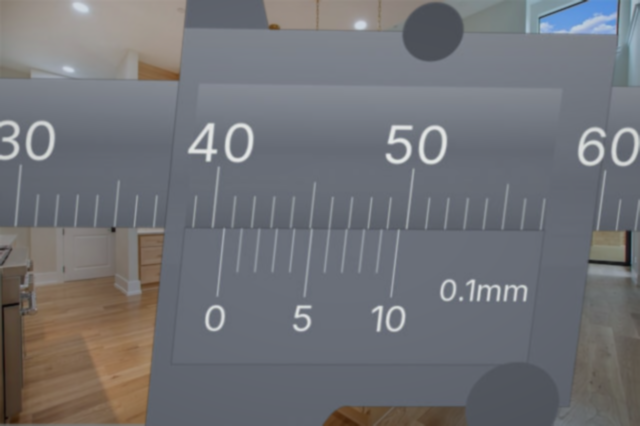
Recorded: 40.6 mm
